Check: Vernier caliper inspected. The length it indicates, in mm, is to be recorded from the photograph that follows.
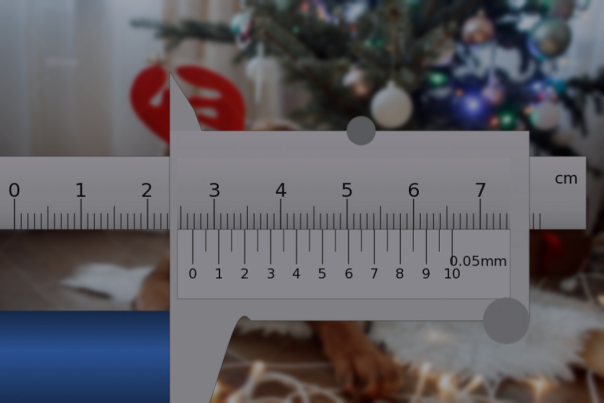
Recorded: 26.8 mm
